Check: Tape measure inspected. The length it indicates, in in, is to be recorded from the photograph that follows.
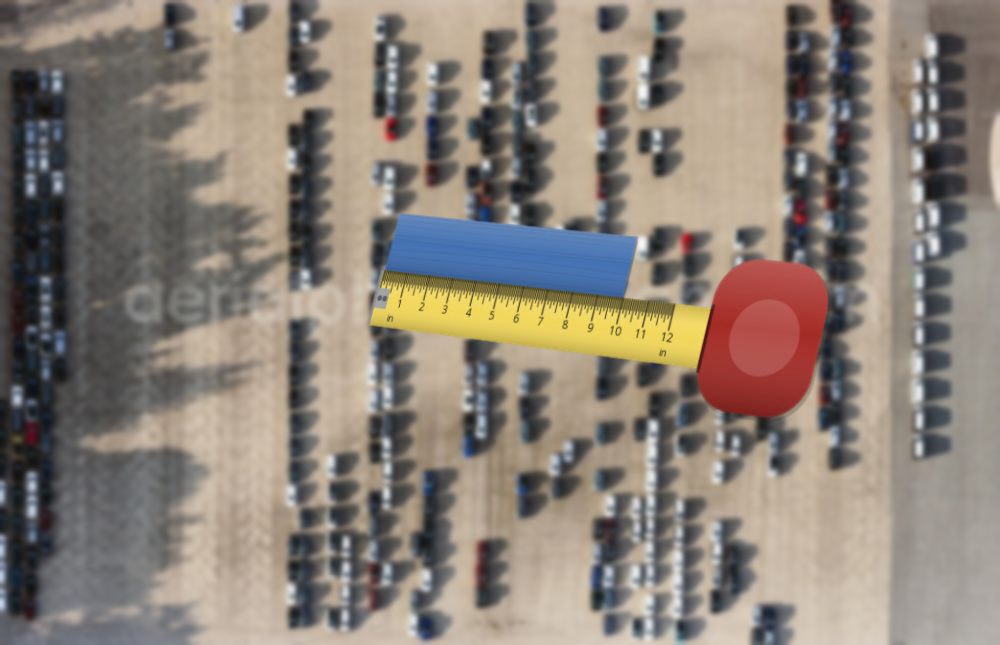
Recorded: 10 in
